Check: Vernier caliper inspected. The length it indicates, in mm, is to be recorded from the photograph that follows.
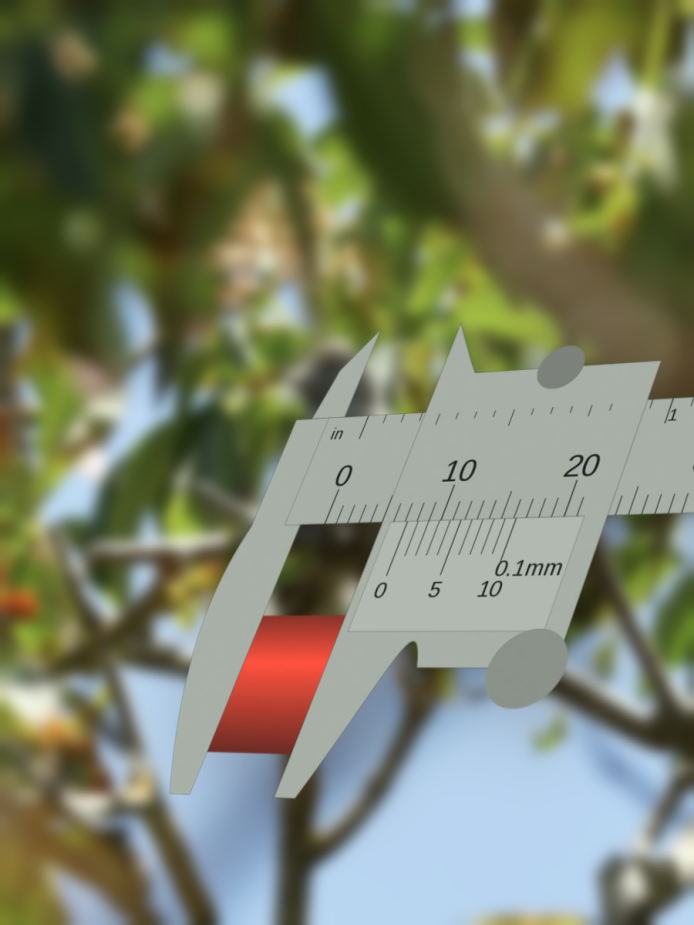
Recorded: 7.2 mm
